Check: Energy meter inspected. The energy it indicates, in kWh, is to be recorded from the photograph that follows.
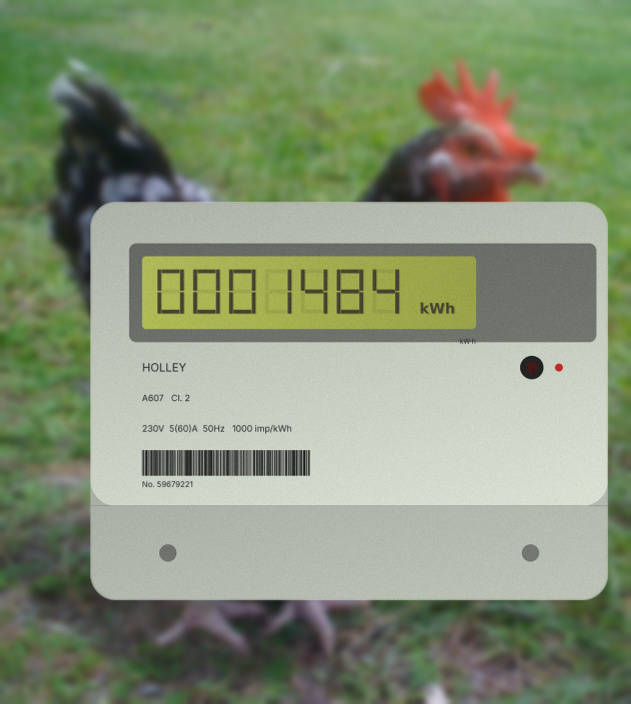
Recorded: 1484 kWh
